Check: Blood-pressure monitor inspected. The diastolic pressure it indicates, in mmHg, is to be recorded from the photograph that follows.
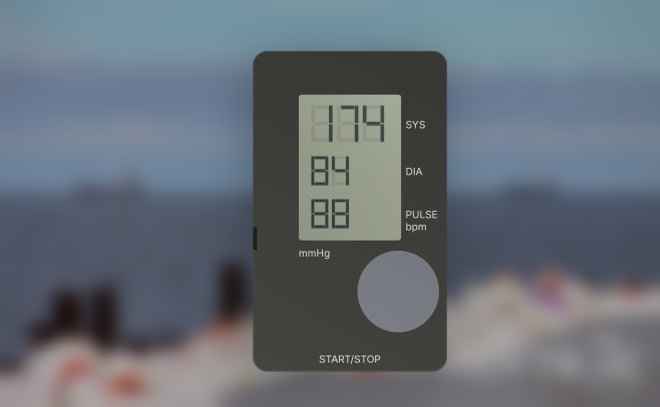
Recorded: 84 mmHg
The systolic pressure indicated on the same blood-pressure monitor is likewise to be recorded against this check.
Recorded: 174 mmHg
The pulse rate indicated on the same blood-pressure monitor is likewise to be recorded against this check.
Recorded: 88 bpm
